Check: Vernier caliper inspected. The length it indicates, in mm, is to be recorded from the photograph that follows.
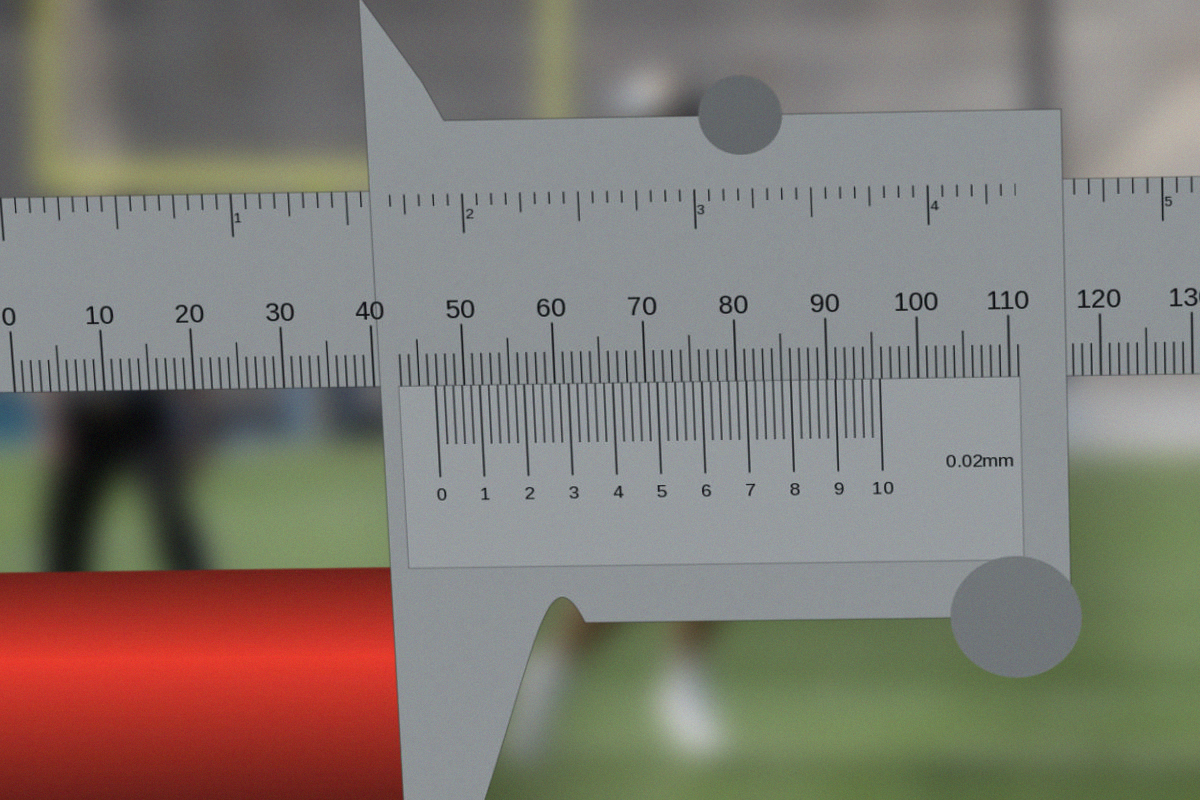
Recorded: 46.8 mm
